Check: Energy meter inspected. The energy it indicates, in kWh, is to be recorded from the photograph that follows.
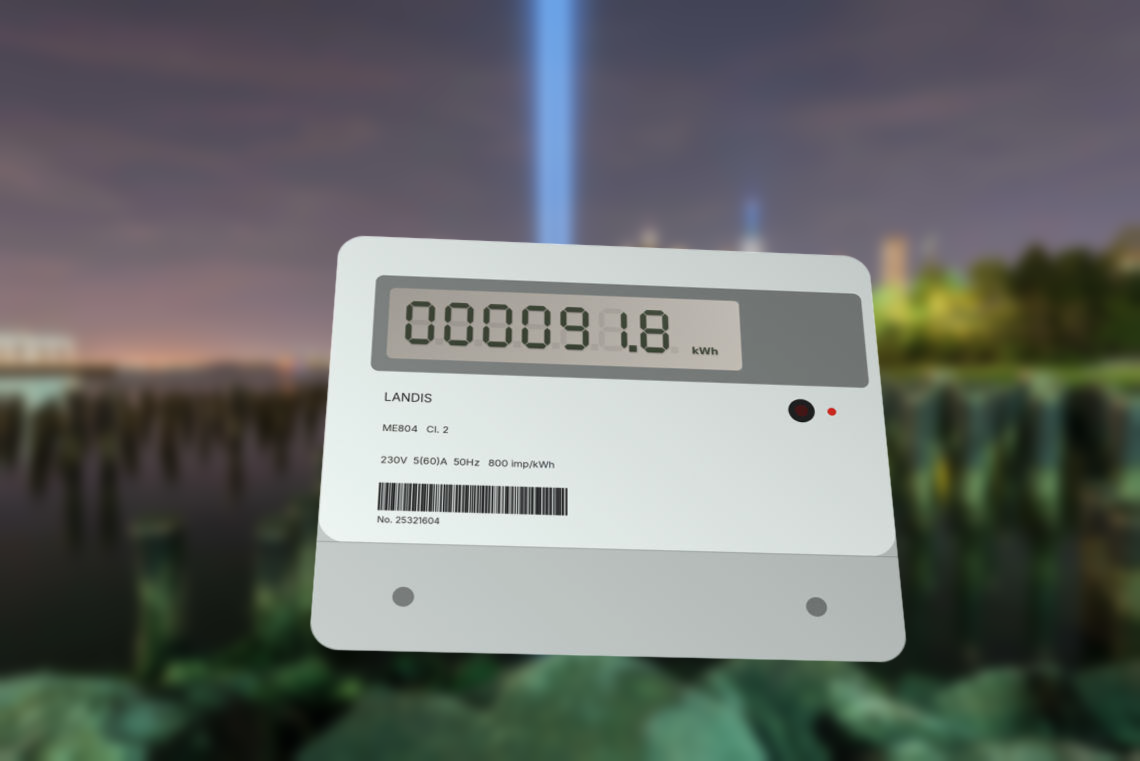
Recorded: 91.8 kWh
